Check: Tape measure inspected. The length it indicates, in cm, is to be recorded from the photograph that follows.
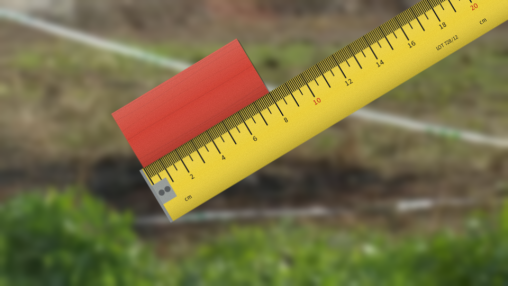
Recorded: 8 cm
